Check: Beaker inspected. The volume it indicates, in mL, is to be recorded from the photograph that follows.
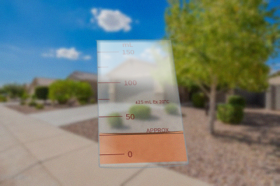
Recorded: 25 mL
